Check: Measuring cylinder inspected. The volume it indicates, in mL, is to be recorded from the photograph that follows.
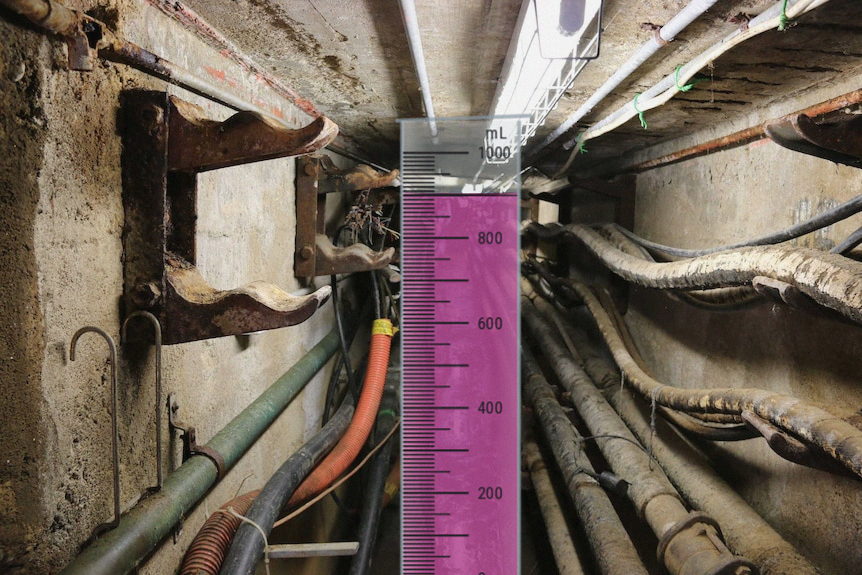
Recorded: 900 mL
